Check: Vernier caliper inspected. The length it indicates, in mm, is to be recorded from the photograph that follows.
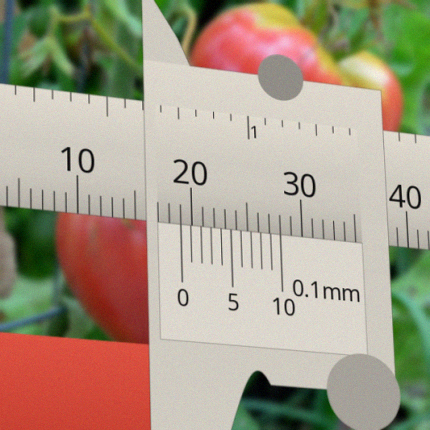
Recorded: 19.0 mm
